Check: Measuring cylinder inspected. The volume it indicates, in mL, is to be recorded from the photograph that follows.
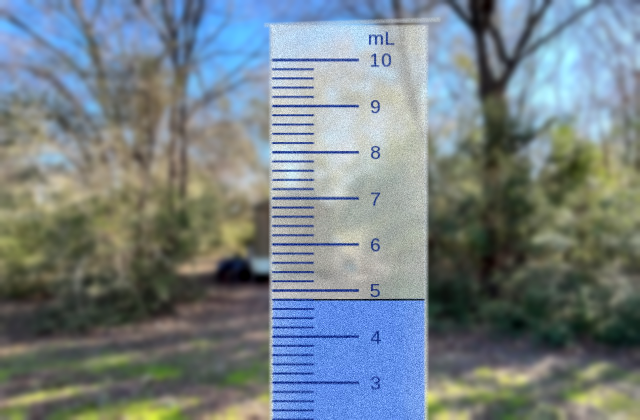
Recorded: 4.8 mL
